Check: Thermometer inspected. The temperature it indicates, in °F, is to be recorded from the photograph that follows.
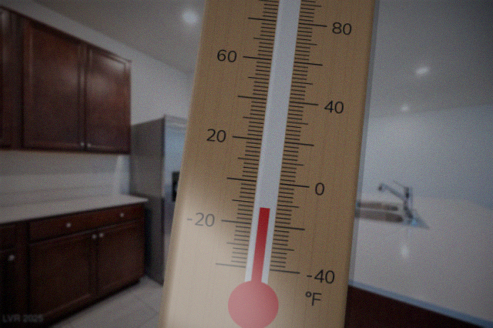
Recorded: -12 °F
